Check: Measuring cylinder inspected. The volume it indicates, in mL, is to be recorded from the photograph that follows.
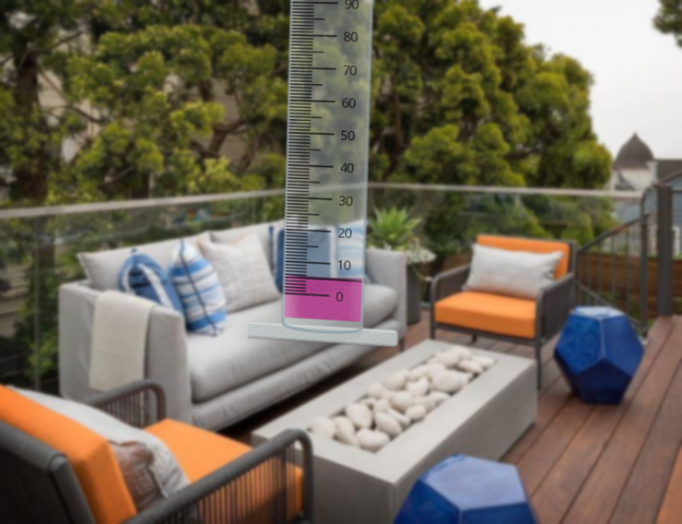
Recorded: 5 mL
